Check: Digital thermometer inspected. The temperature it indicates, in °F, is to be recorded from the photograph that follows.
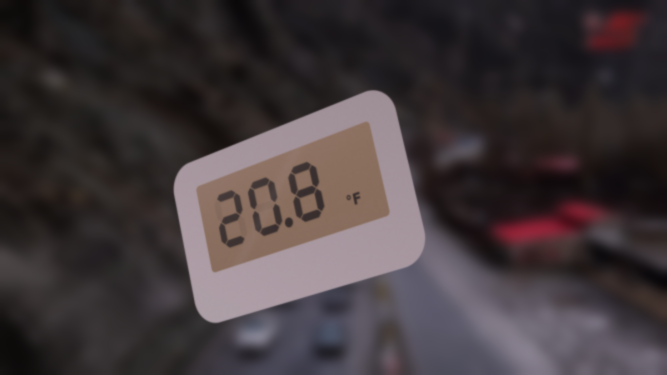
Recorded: 20.8 °F
